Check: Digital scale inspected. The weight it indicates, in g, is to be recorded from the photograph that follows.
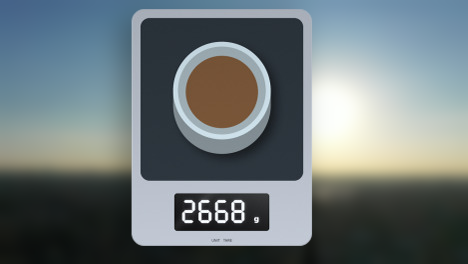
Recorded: 2668 g
